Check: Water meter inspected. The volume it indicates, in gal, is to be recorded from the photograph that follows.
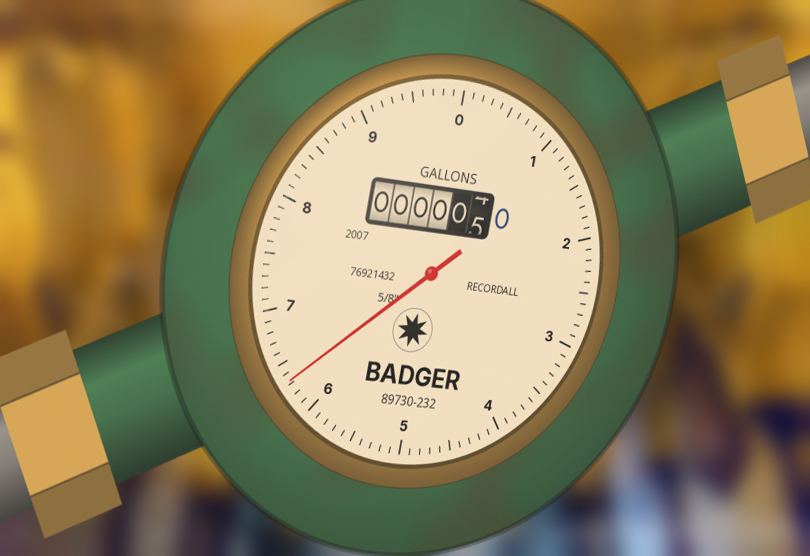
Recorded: 46.3 gal
